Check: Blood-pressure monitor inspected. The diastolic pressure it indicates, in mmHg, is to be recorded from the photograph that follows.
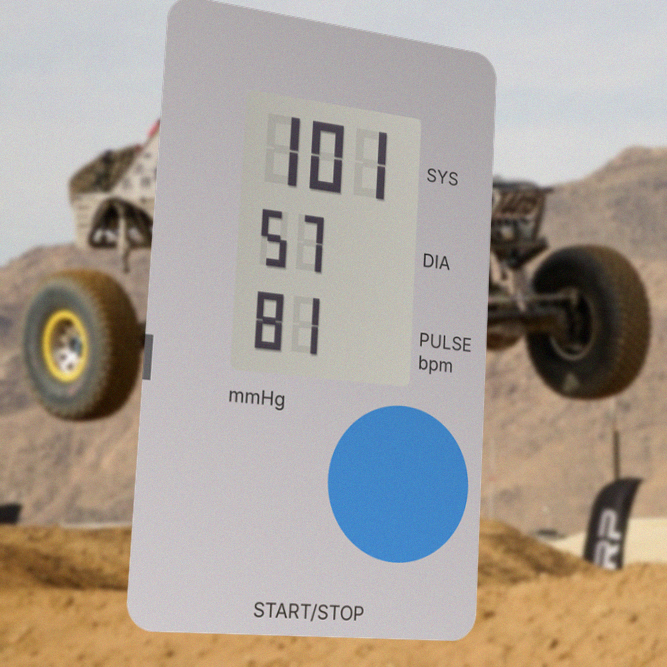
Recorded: 57 mmHg
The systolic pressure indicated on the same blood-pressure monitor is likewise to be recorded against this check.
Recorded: 101 mmHg
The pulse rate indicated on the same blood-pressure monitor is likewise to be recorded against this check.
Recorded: 81 bpm
